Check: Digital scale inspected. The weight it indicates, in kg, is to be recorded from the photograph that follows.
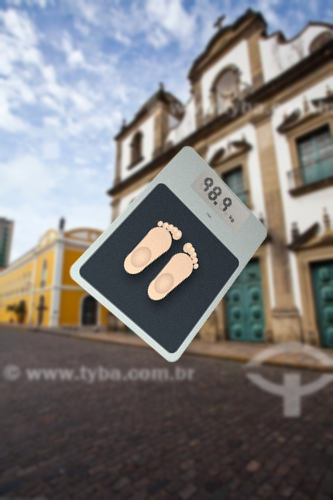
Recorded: 98.9 kg
